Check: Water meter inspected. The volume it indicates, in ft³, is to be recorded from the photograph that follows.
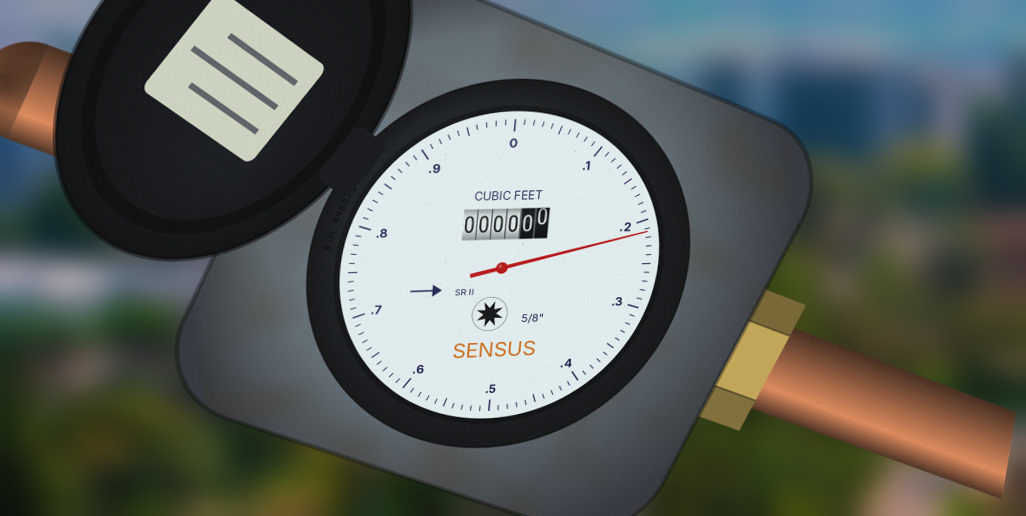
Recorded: 0.21 ft³
